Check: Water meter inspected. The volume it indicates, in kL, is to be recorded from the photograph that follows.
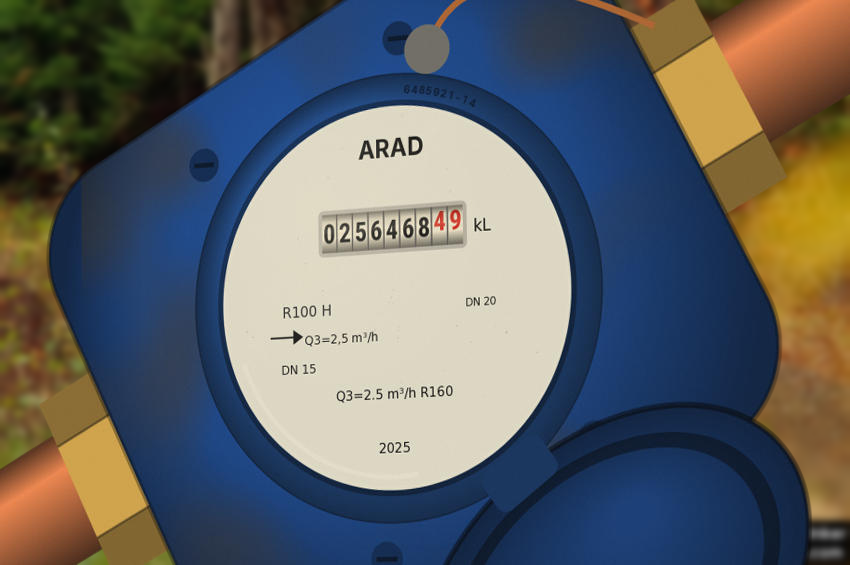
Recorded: 256468.49 kL
